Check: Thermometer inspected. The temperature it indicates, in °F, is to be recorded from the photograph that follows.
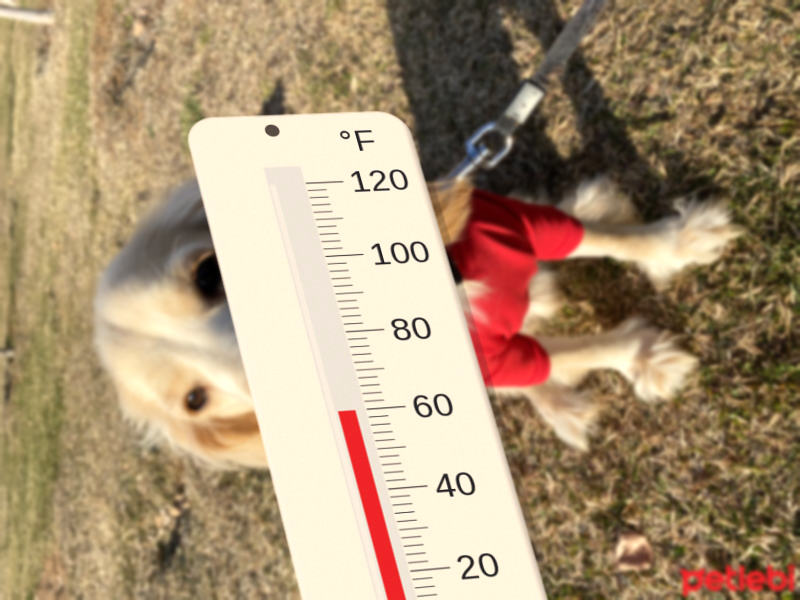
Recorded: 60 °F
